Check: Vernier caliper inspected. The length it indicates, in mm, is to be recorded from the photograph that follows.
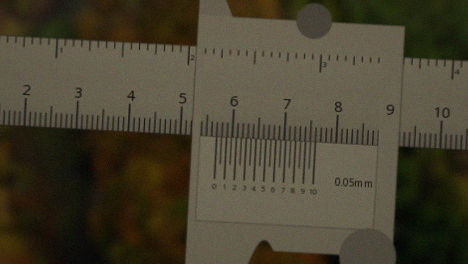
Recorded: 57.0 mm
